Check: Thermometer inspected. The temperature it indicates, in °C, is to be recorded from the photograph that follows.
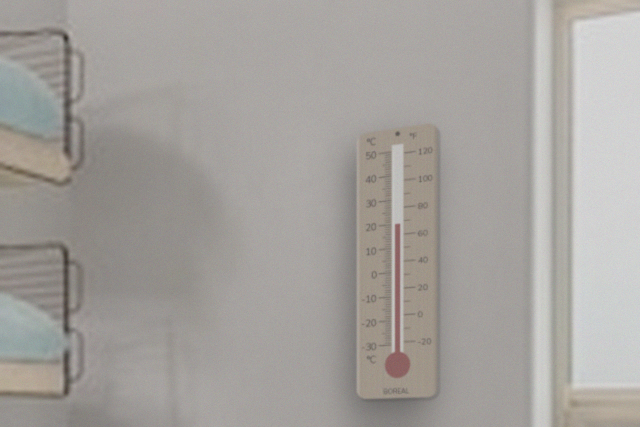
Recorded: 20 °C
